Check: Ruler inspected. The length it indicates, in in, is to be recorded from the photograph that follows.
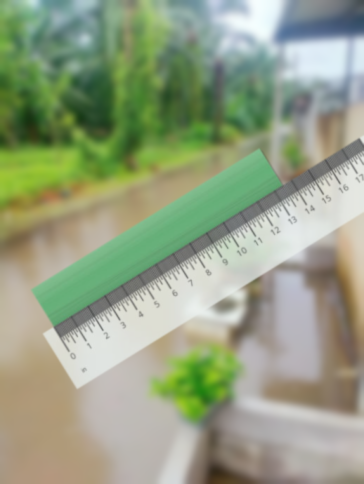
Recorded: 13.5 in
